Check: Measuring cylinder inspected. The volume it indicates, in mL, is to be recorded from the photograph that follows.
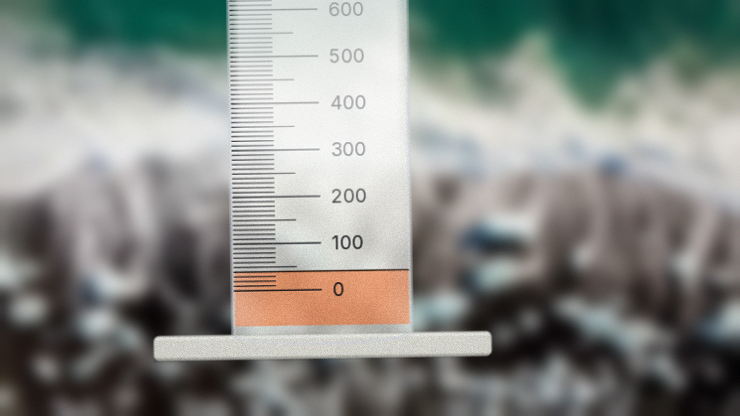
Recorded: 40 mL
